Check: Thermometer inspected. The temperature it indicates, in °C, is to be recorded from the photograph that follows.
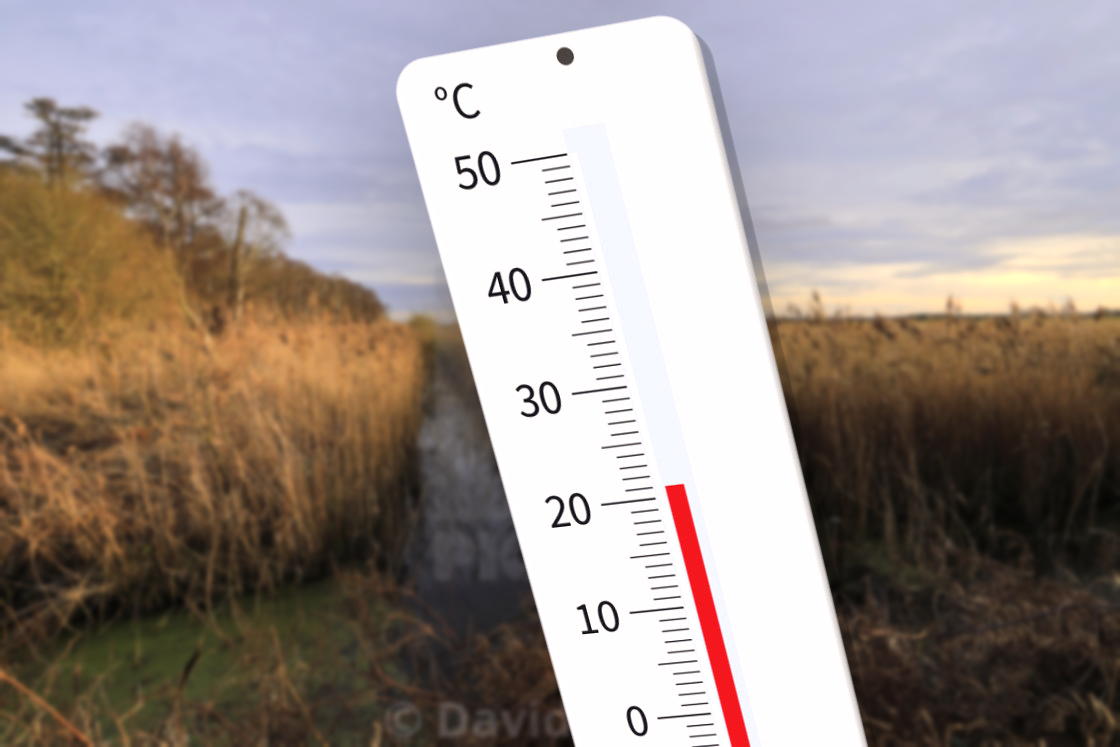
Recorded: 21 °C
